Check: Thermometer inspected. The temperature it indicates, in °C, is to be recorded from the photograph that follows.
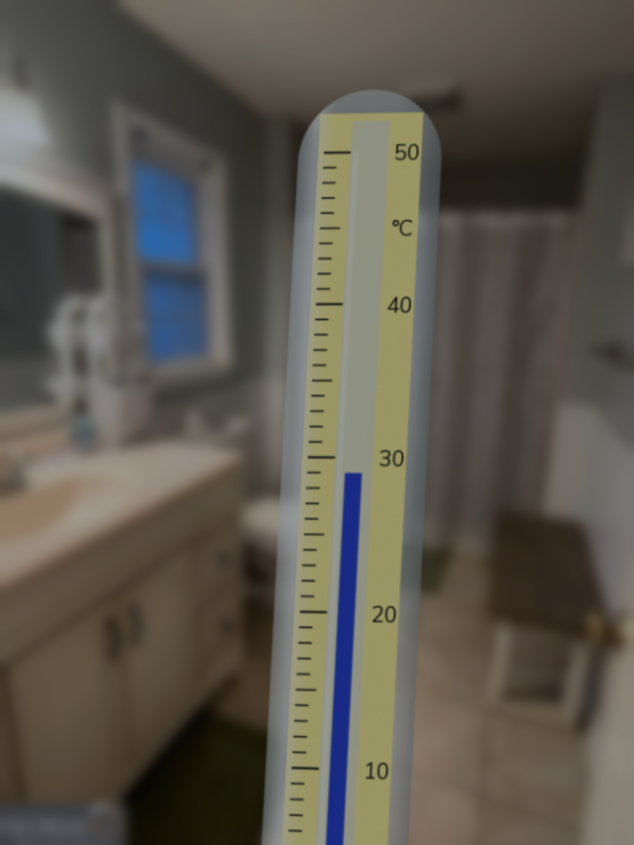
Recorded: 29 °C
